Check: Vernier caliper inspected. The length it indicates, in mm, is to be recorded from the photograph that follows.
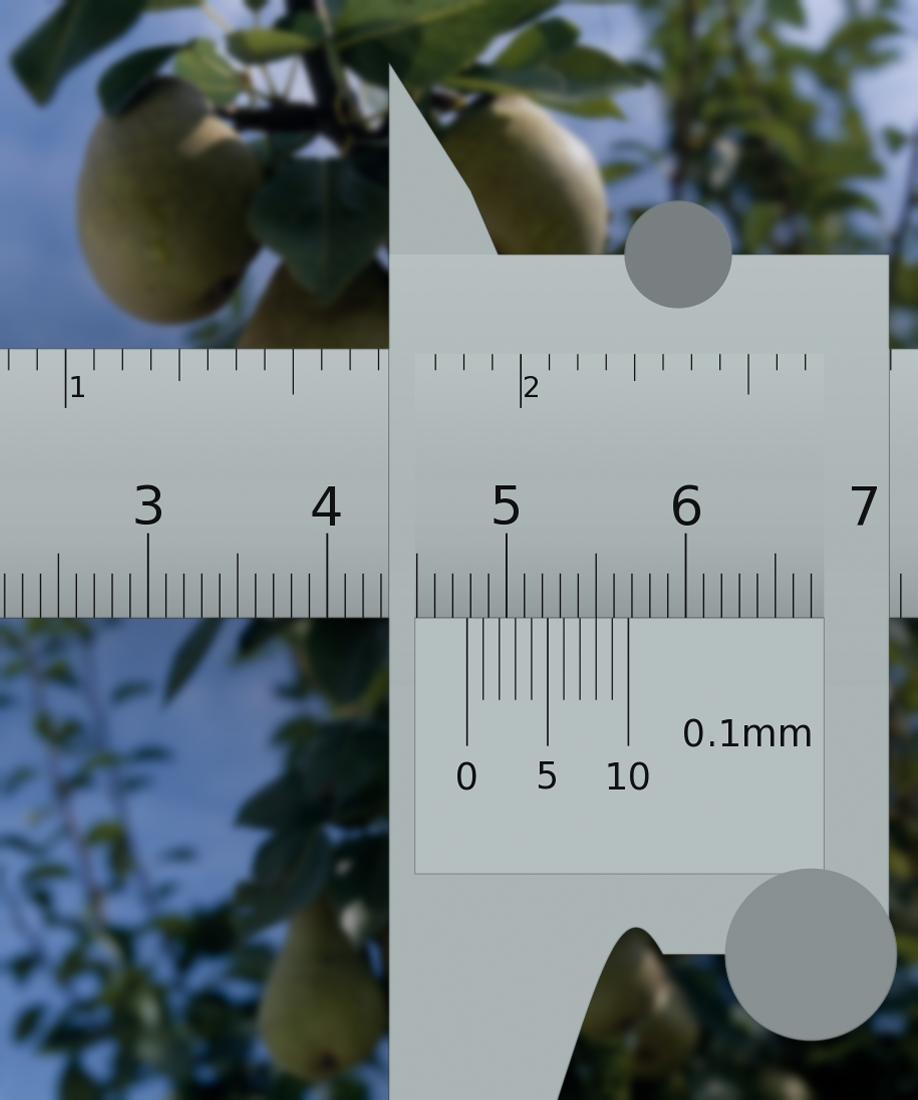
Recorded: 47.8 mm
